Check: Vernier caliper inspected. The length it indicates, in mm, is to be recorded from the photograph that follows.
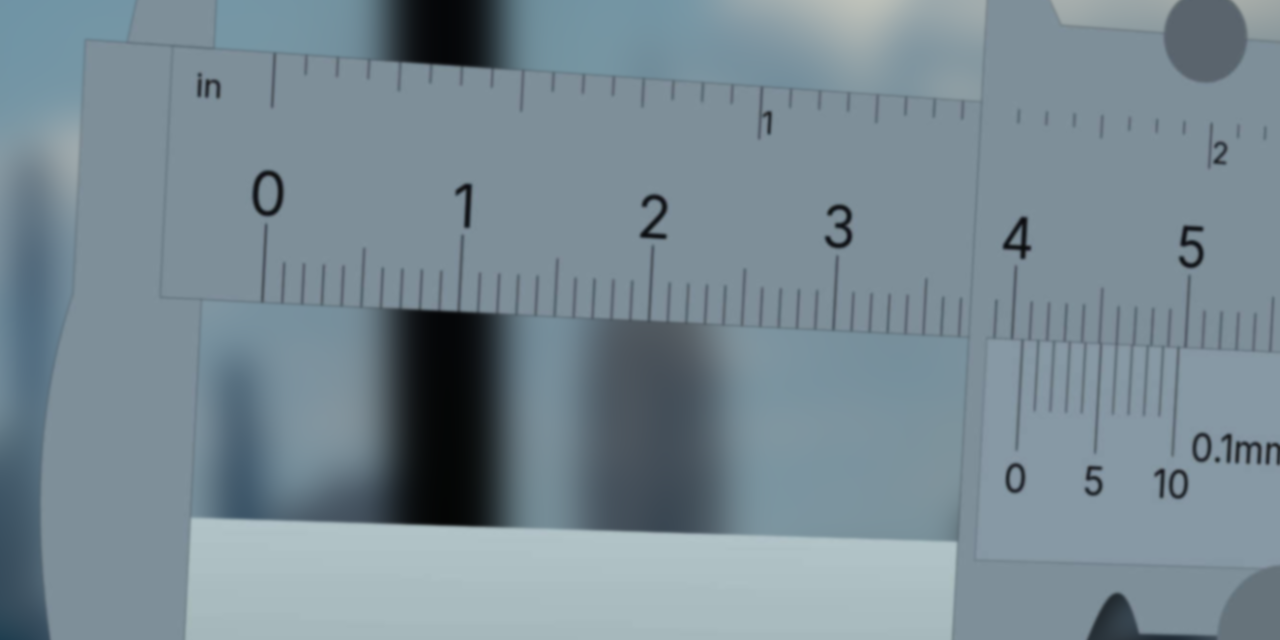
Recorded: 40.6 mm
